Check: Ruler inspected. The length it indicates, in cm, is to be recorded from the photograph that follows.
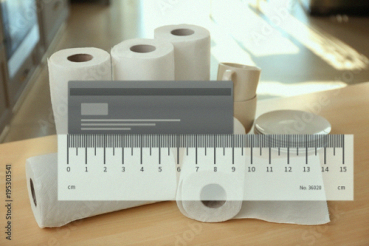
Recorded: 9 cm
